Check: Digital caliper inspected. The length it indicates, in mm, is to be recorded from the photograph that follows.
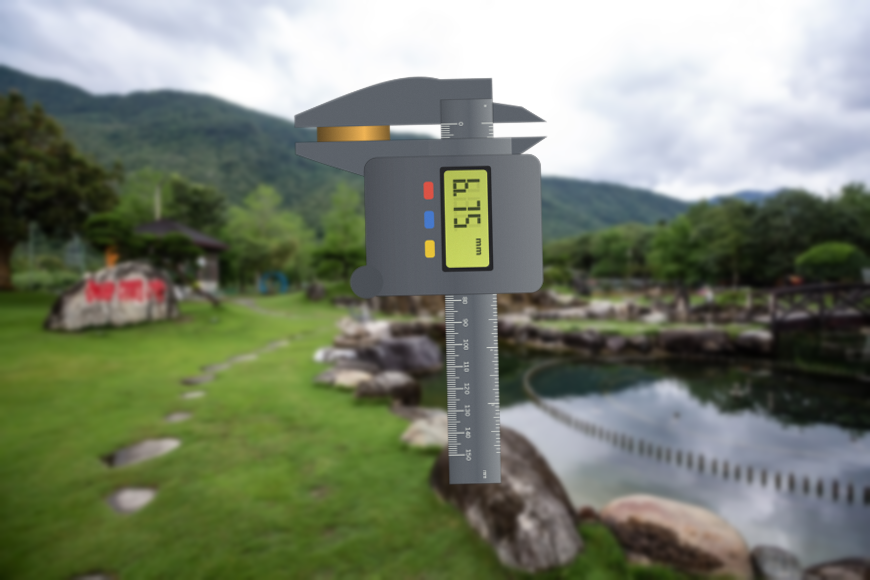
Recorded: 6.75 mm
